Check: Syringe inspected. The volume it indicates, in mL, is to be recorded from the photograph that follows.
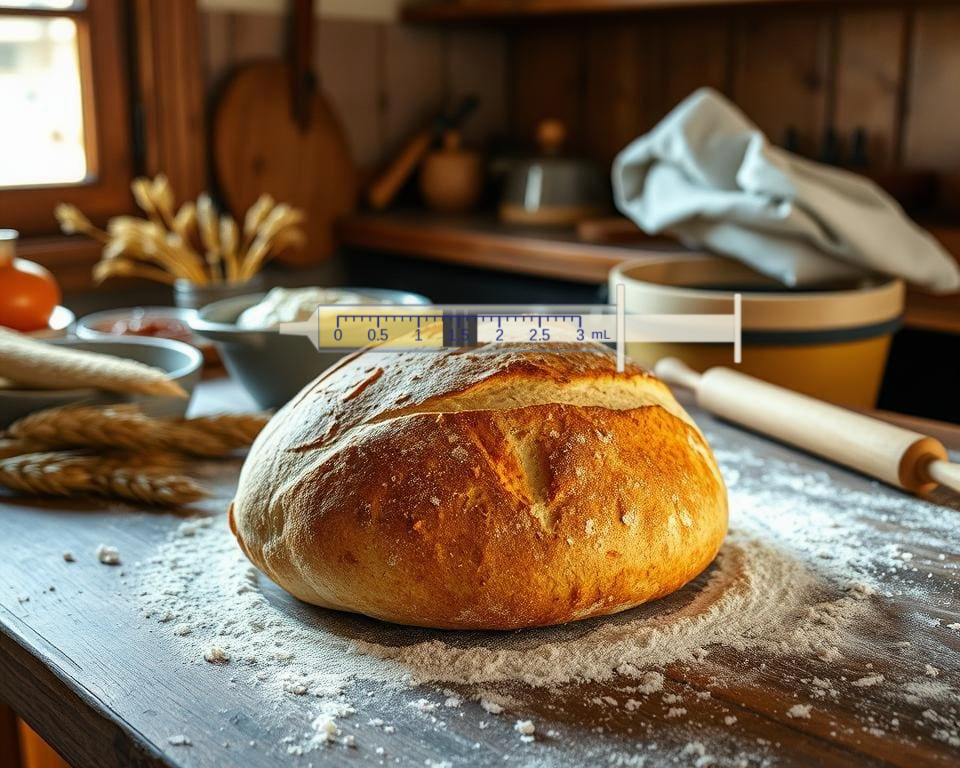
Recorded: 1.3 mL
